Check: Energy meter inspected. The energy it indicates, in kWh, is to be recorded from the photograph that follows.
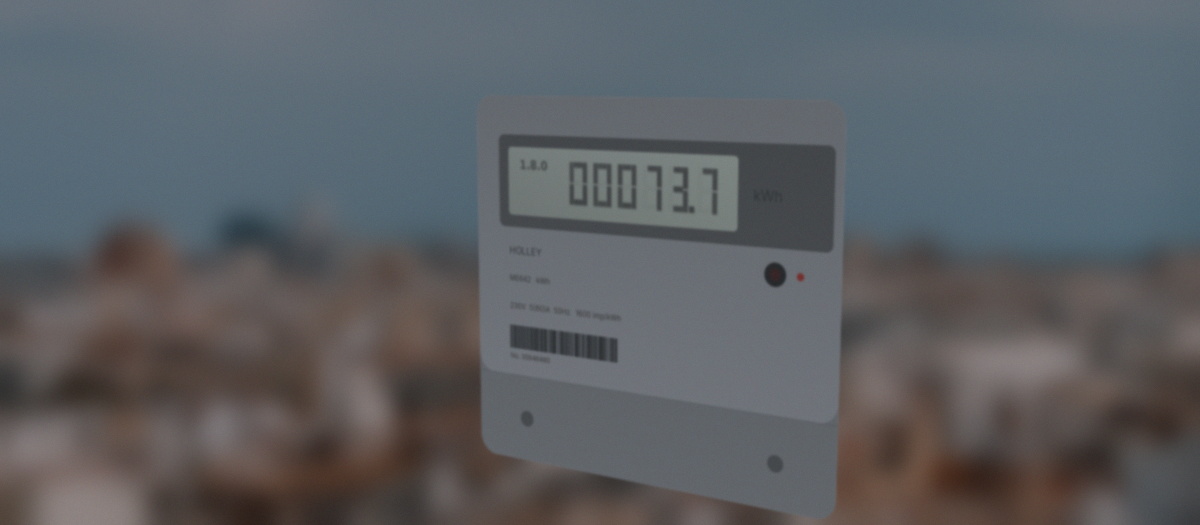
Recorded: 73.7 kWh
